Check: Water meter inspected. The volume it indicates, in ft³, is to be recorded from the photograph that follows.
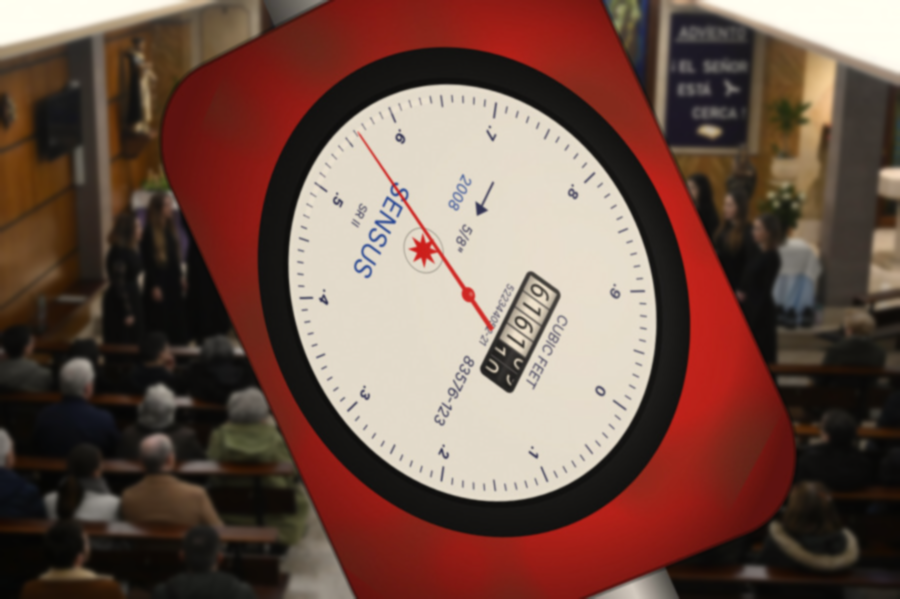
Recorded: 616109.56 ft³
